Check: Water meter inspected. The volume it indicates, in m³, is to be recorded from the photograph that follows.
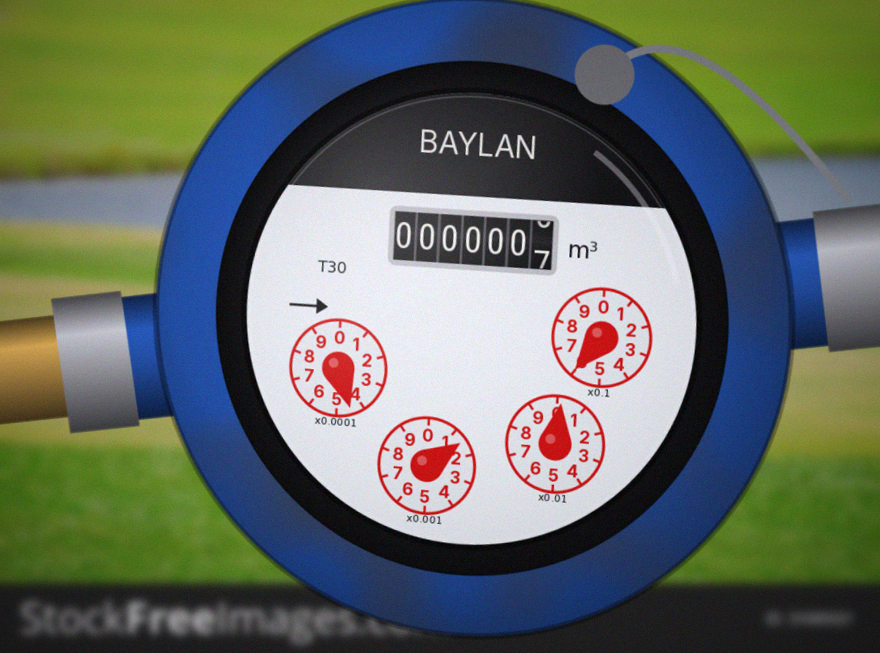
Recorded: 6.6014 m³
